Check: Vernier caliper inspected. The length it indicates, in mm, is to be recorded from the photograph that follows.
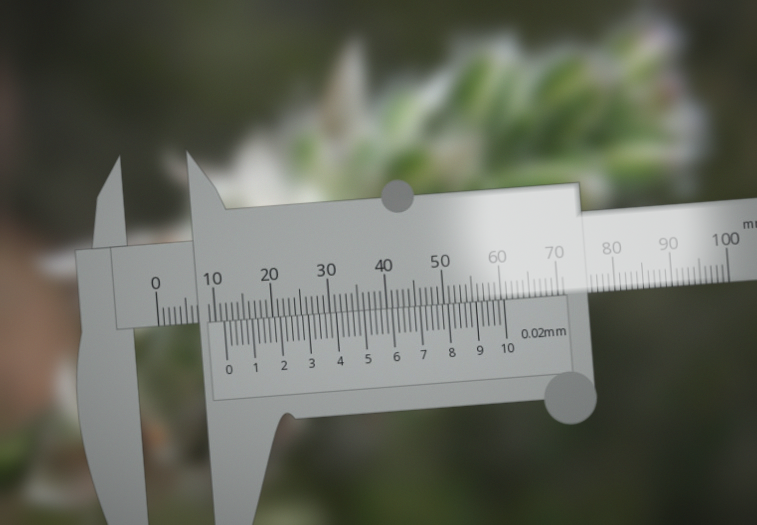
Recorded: 11.5 mm
